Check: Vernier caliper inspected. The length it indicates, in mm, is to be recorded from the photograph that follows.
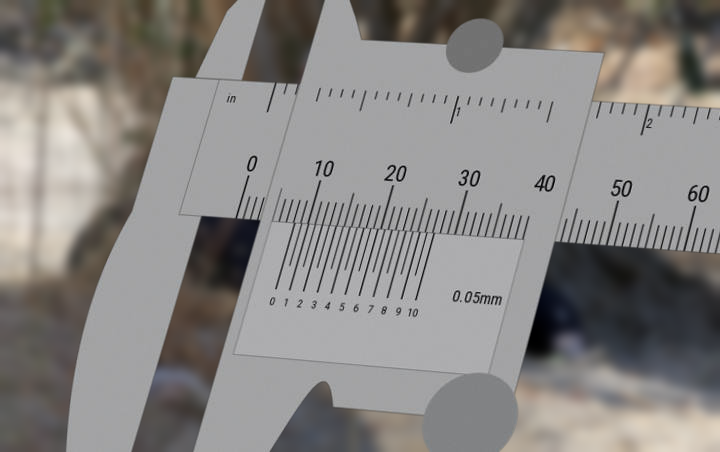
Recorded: 8.2 mm
